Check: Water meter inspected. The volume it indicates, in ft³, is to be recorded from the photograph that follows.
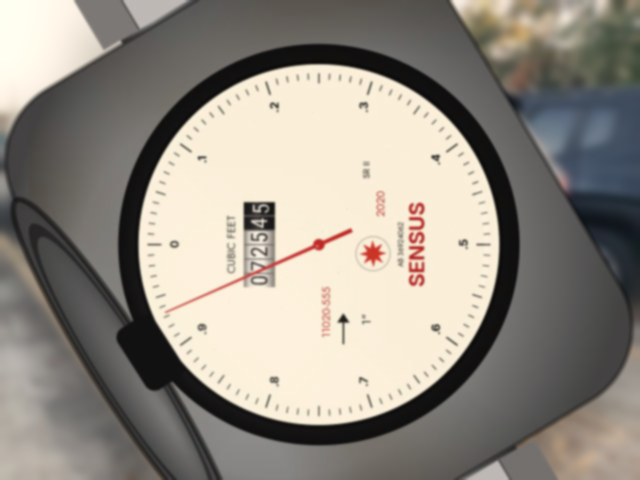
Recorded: 72544.93 ft³
